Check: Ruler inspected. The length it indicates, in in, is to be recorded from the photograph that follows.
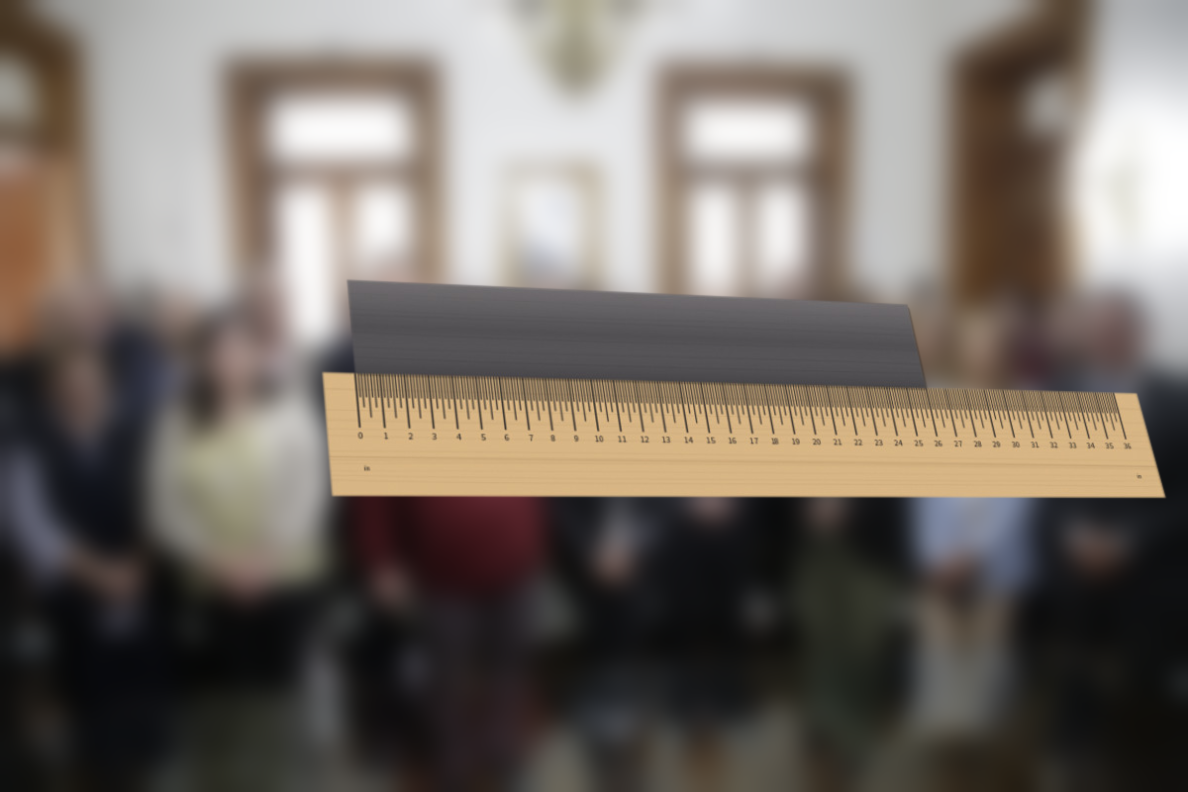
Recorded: 26 in
